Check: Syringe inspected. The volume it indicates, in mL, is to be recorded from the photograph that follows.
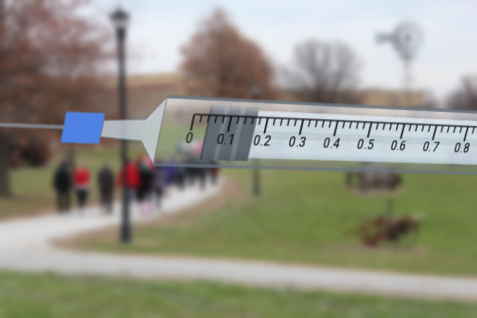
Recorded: 0.04 mL
